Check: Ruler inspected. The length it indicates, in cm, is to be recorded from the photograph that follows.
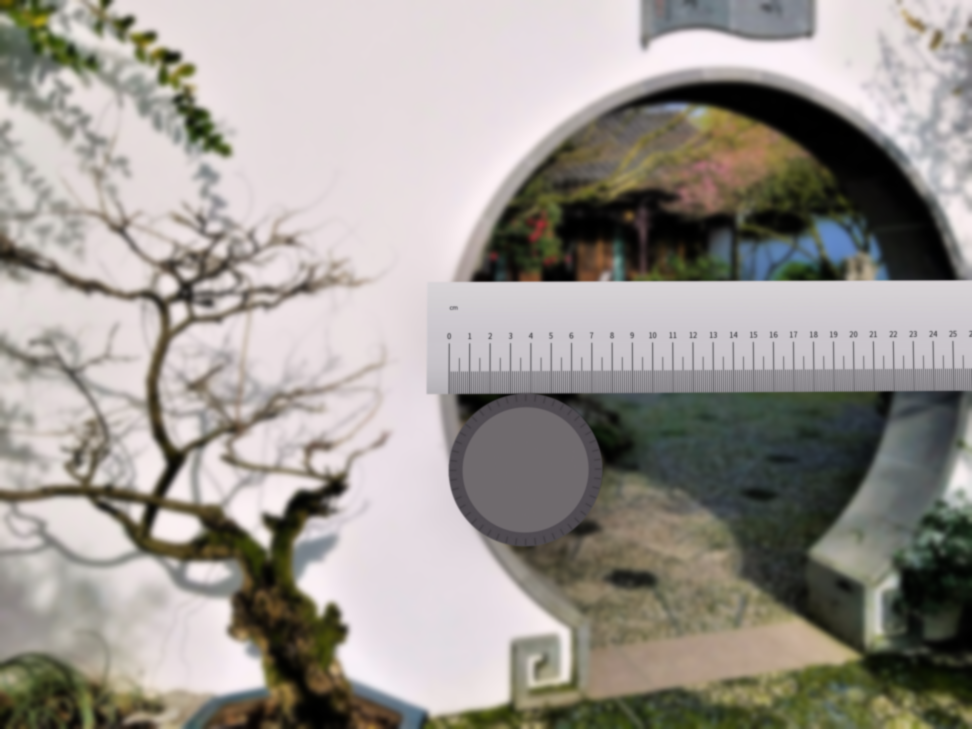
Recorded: 7.5 cm
